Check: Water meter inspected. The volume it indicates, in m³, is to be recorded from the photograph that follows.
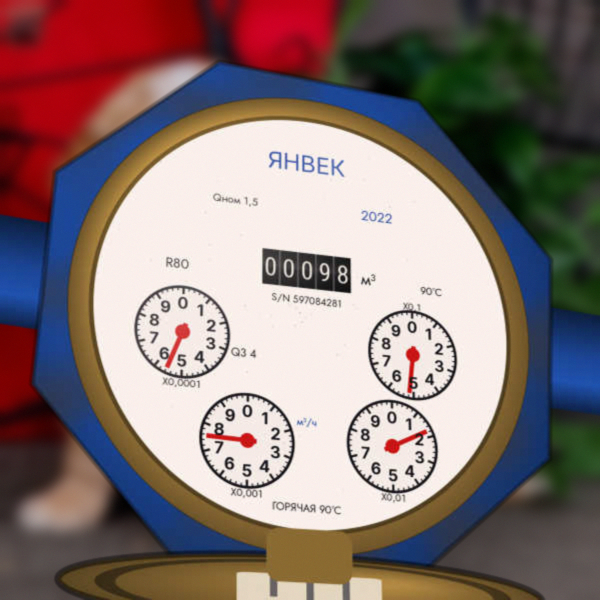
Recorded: 98.5175 m³
